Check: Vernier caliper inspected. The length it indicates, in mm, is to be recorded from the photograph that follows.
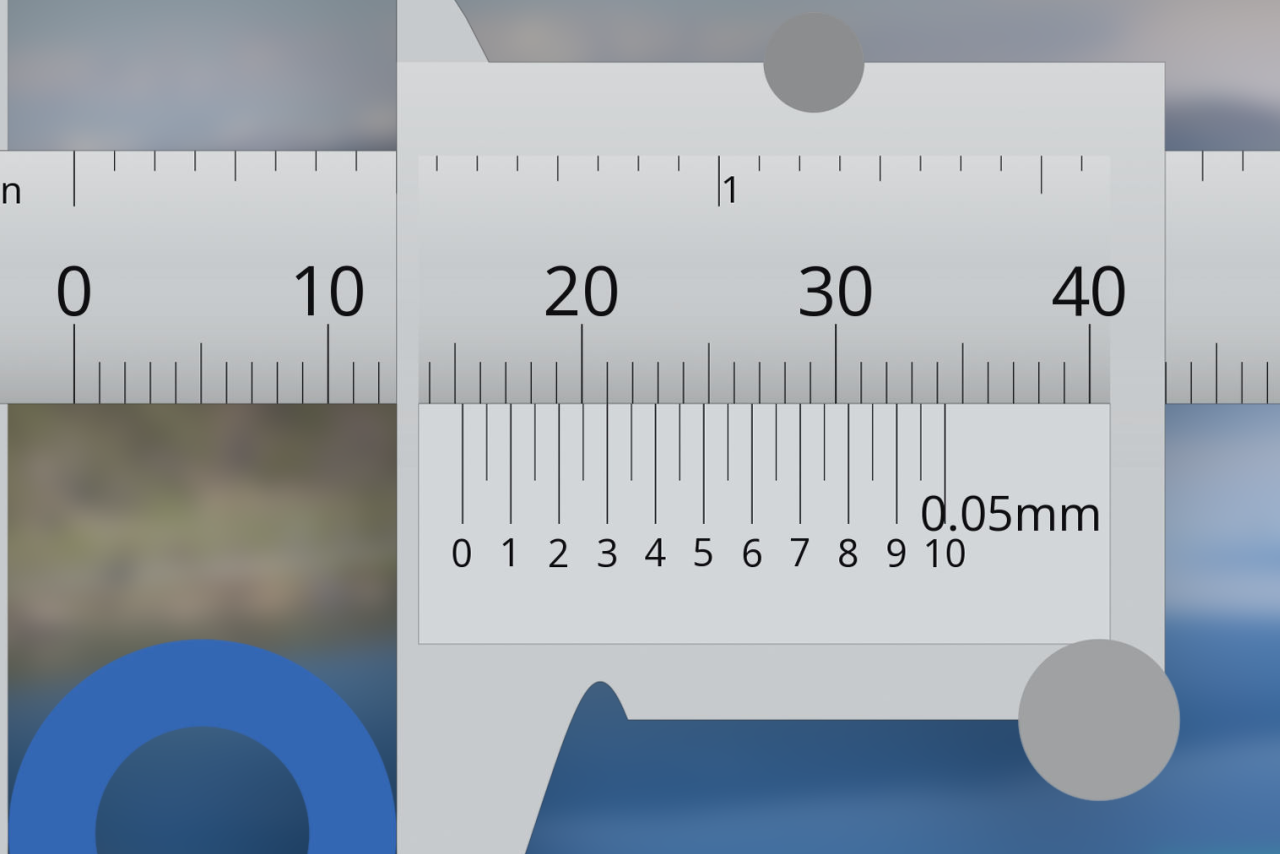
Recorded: 15.30 mm
